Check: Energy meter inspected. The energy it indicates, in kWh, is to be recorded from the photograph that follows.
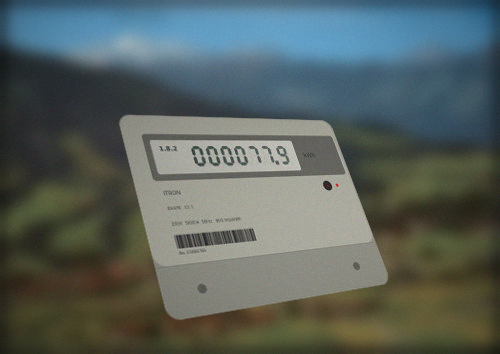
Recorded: 77.9 kWh
